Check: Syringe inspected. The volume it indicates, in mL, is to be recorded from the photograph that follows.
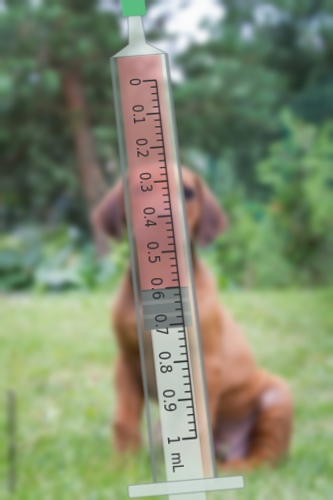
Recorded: 0.6 mL
